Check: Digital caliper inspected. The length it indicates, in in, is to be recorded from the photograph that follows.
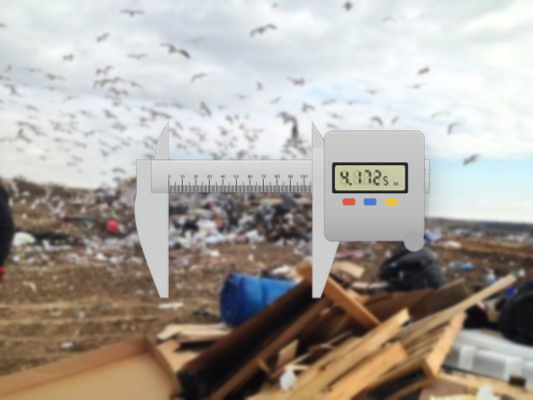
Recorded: 4.1725 in
